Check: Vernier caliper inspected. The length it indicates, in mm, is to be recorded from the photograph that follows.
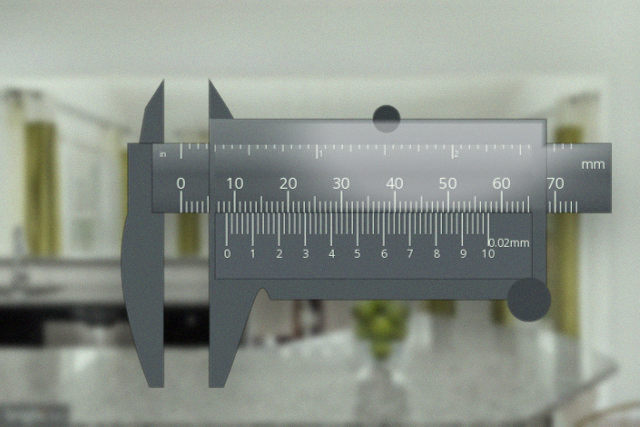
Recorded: 8.5 mm
